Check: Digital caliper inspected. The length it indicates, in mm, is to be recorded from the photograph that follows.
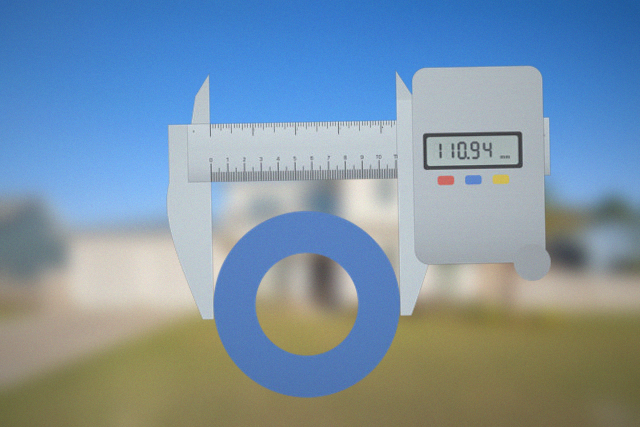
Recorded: 110.94 mm
